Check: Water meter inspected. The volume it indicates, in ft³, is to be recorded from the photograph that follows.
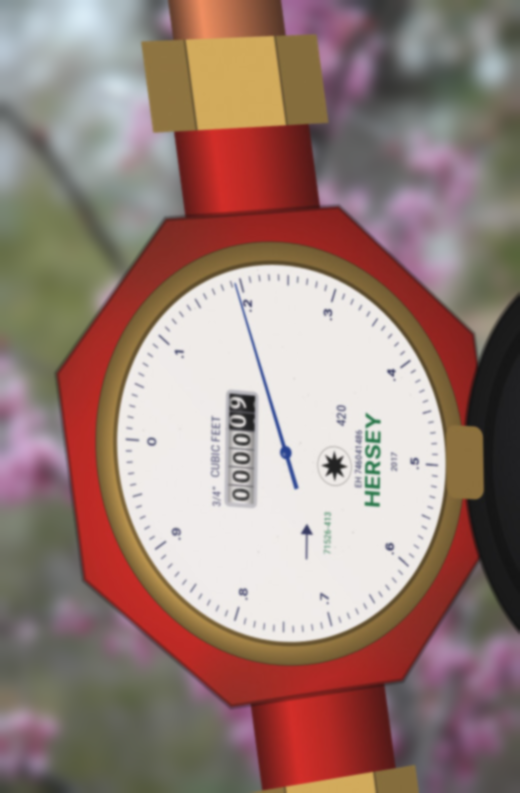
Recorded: 9.19 ft³
